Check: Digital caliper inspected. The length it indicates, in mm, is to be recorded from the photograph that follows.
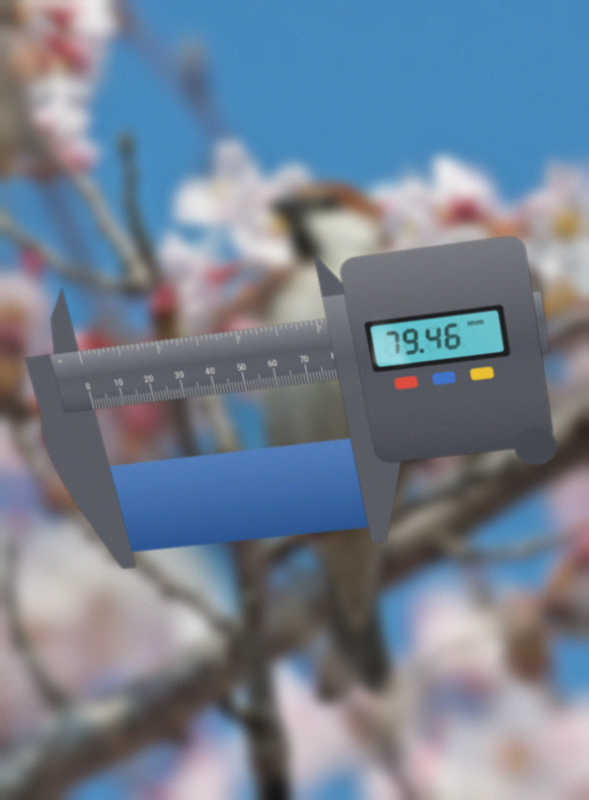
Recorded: 79.46 mm
